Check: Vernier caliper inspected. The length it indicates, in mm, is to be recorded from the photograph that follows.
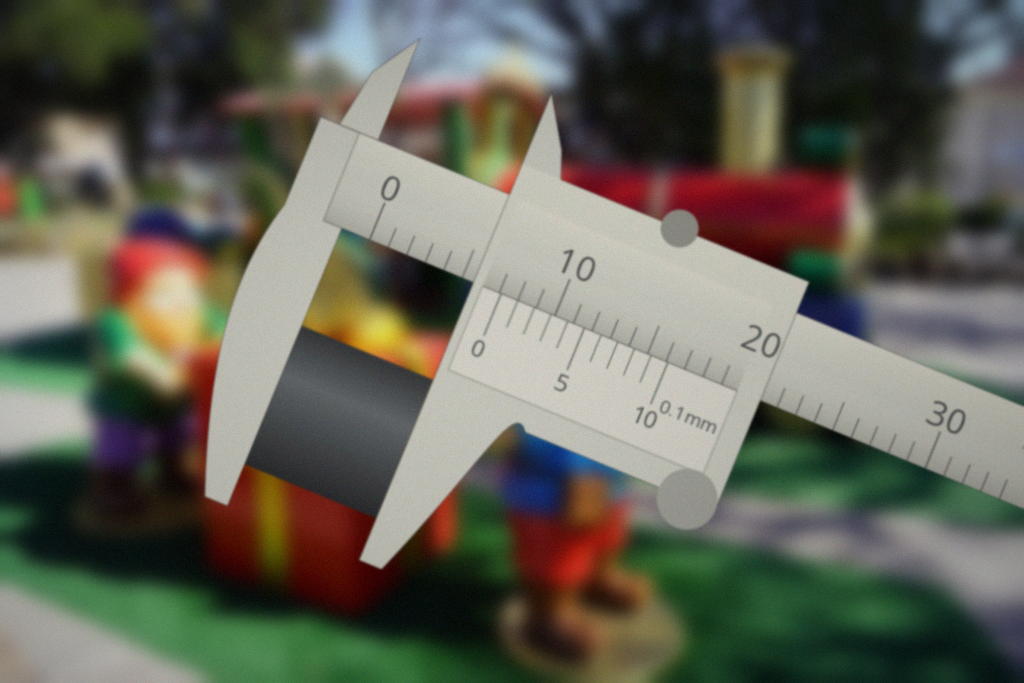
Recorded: 7.1 mm
